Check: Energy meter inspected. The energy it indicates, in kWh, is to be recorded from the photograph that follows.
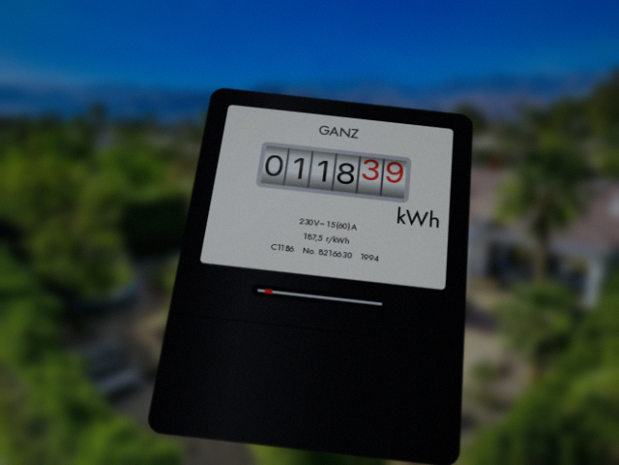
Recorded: 118.39 kWh
